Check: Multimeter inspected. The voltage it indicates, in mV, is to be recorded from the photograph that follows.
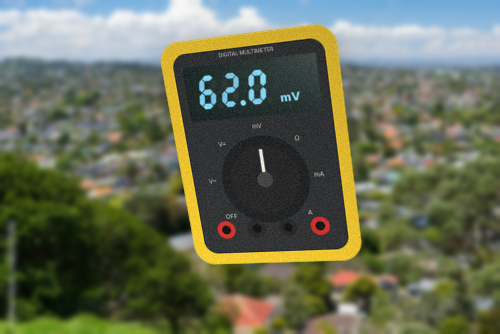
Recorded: 62.0 mV
